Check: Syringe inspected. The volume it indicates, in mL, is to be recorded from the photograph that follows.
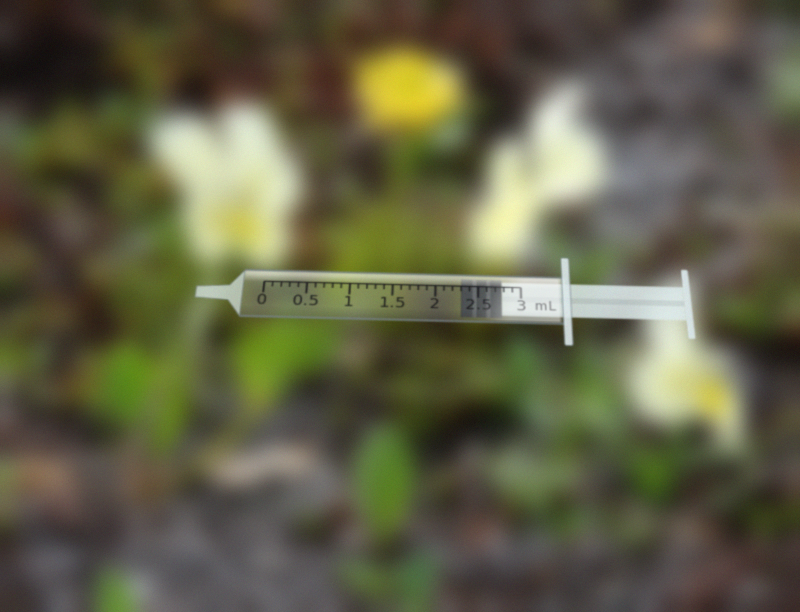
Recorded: 2.3 mL
